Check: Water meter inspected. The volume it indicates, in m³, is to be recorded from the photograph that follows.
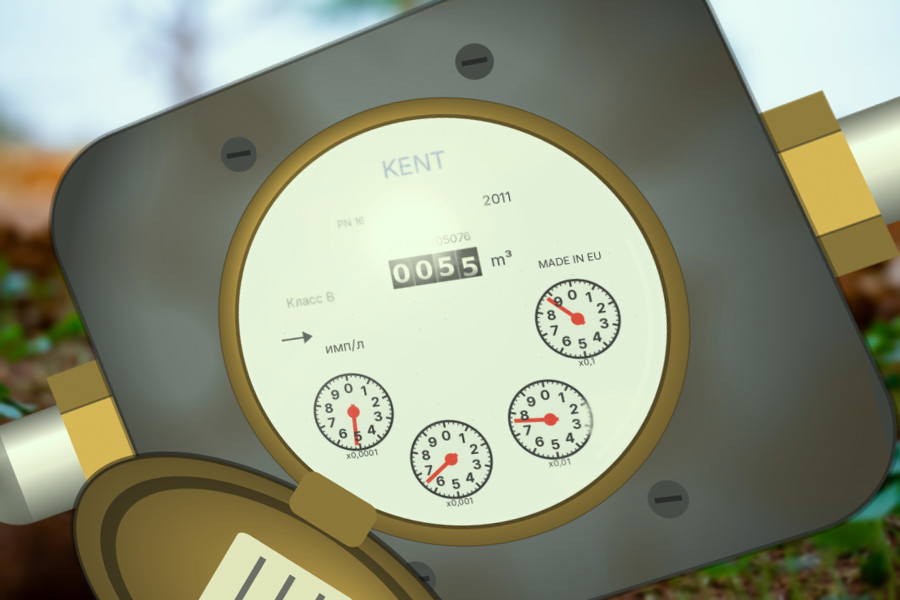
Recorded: 54.8765 m³
